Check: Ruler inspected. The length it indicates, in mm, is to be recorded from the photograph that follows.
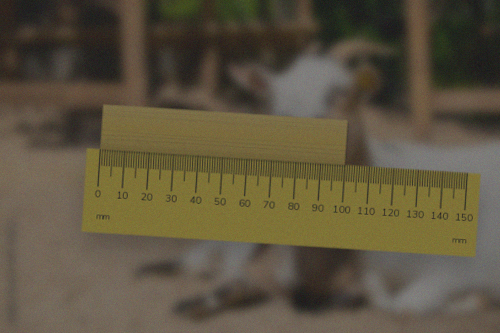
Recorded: 100 mm
